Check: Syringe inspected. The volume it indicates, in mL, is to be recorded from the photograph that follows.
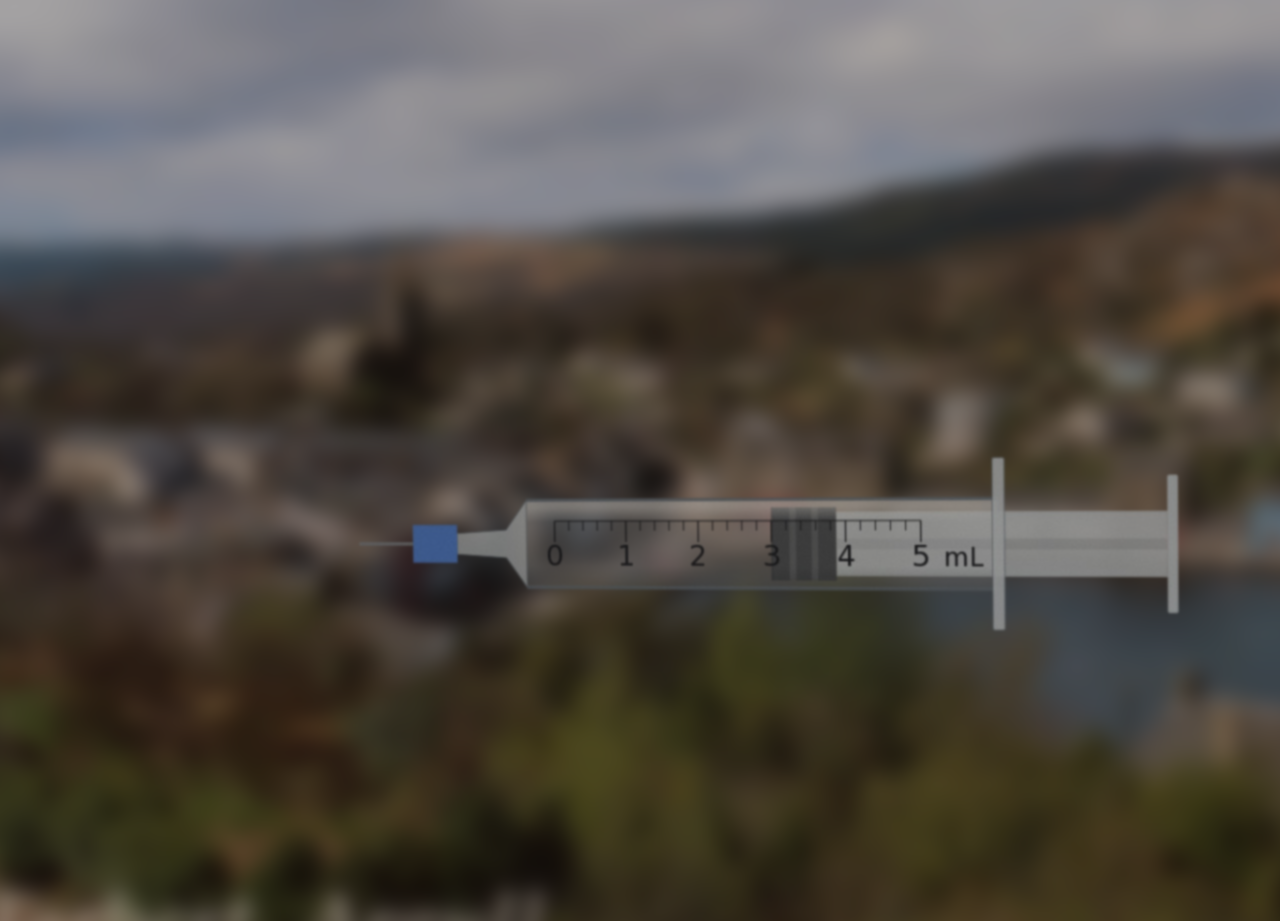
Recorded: 3 mL
